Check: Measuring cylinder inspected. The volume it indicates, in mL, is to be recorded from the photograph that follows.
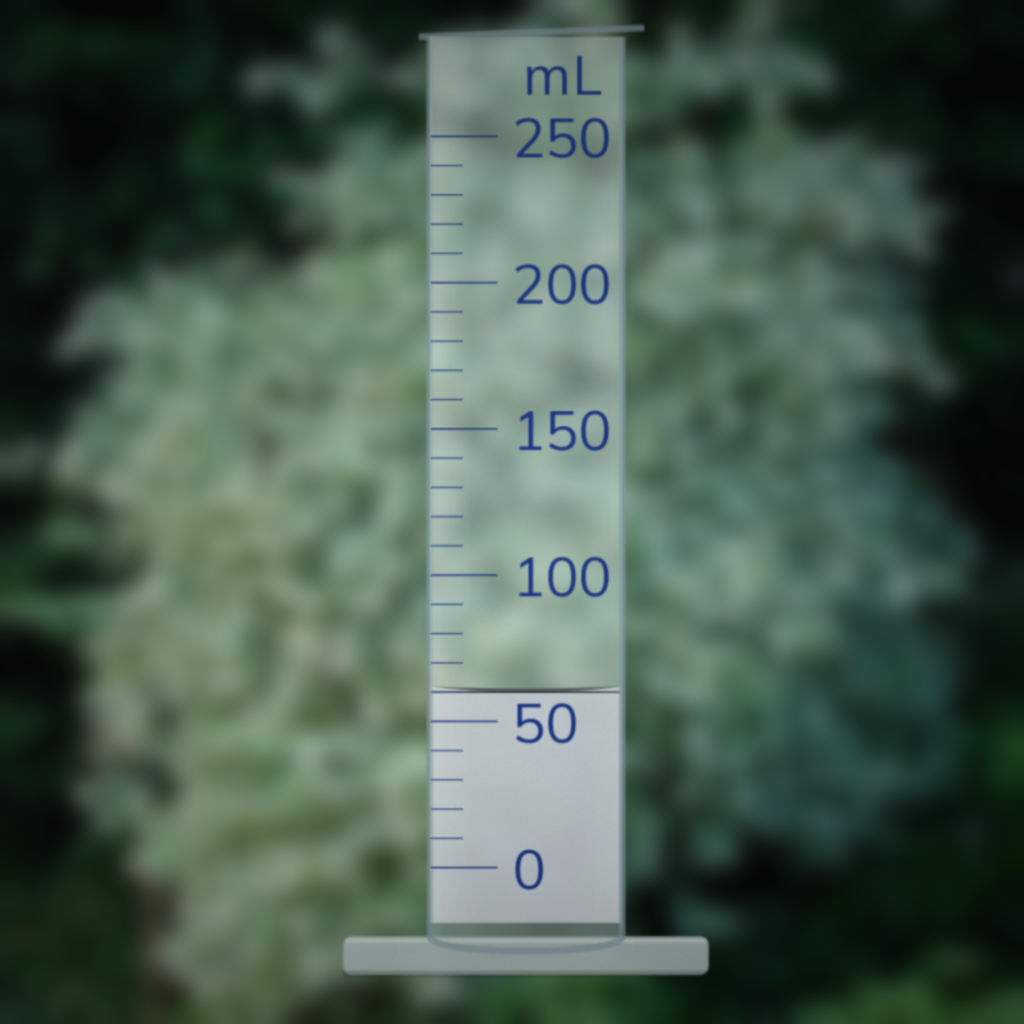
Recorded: 60 mL
